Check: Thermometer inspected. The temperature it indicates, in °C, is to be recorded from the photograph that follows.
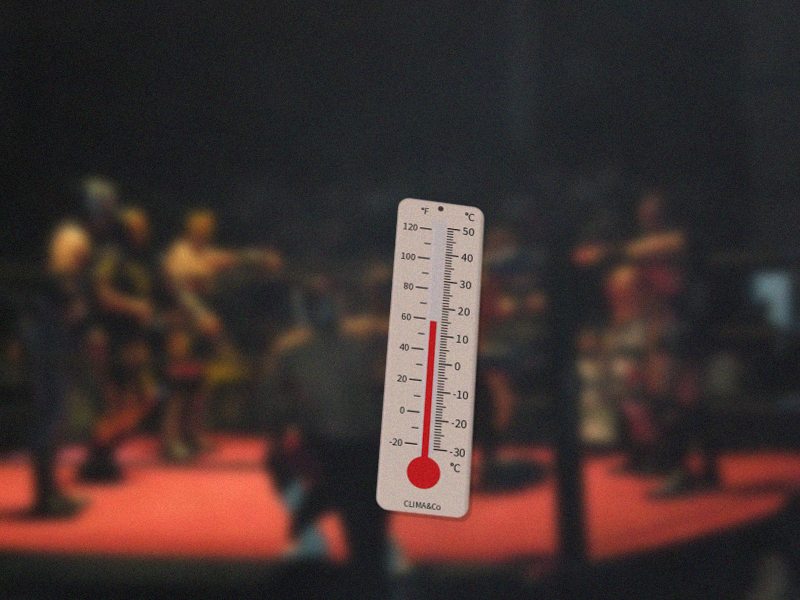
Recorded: 15 °C
